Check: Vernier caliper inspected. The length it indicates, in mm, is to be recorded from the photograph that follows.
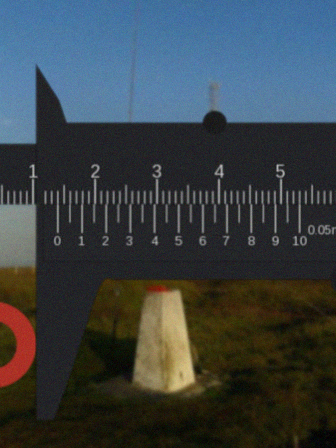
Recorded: 14.0 mm
